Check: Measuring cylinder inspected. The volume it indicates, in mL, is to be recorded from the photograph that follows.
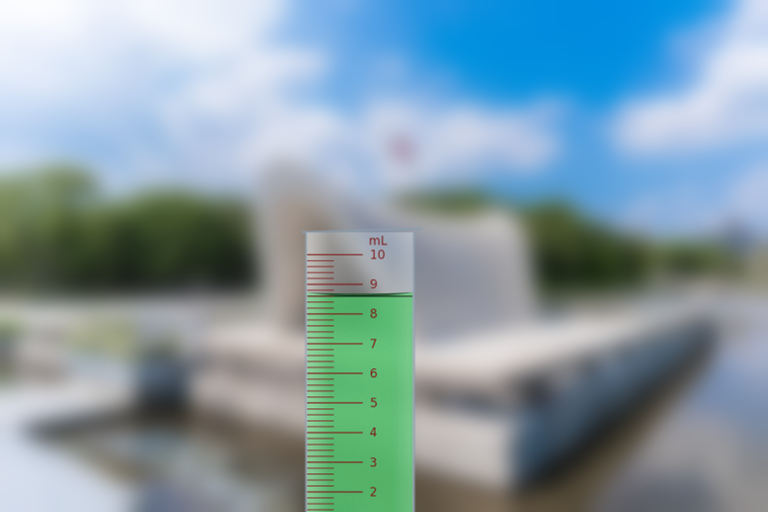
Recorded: 8.6 mL
